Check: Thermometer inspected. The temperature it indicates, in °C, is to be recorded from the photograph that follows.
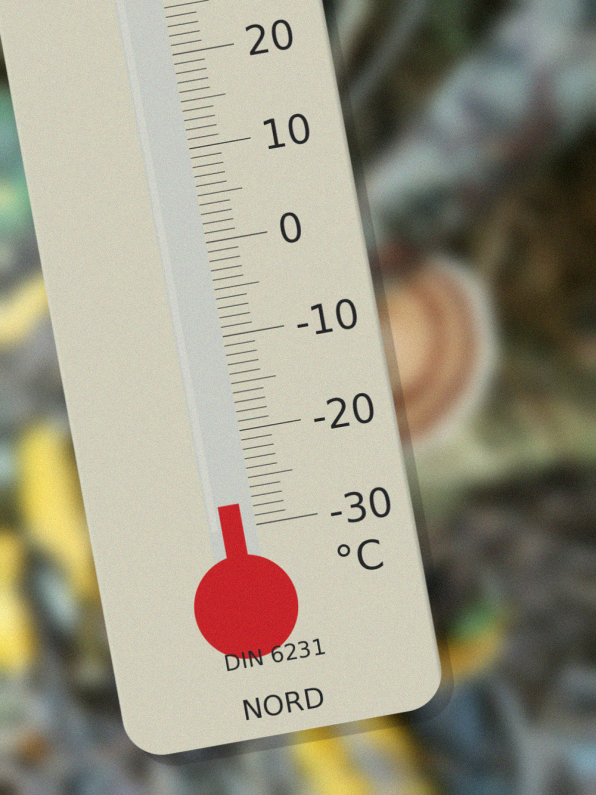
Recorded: -27.5 °C
